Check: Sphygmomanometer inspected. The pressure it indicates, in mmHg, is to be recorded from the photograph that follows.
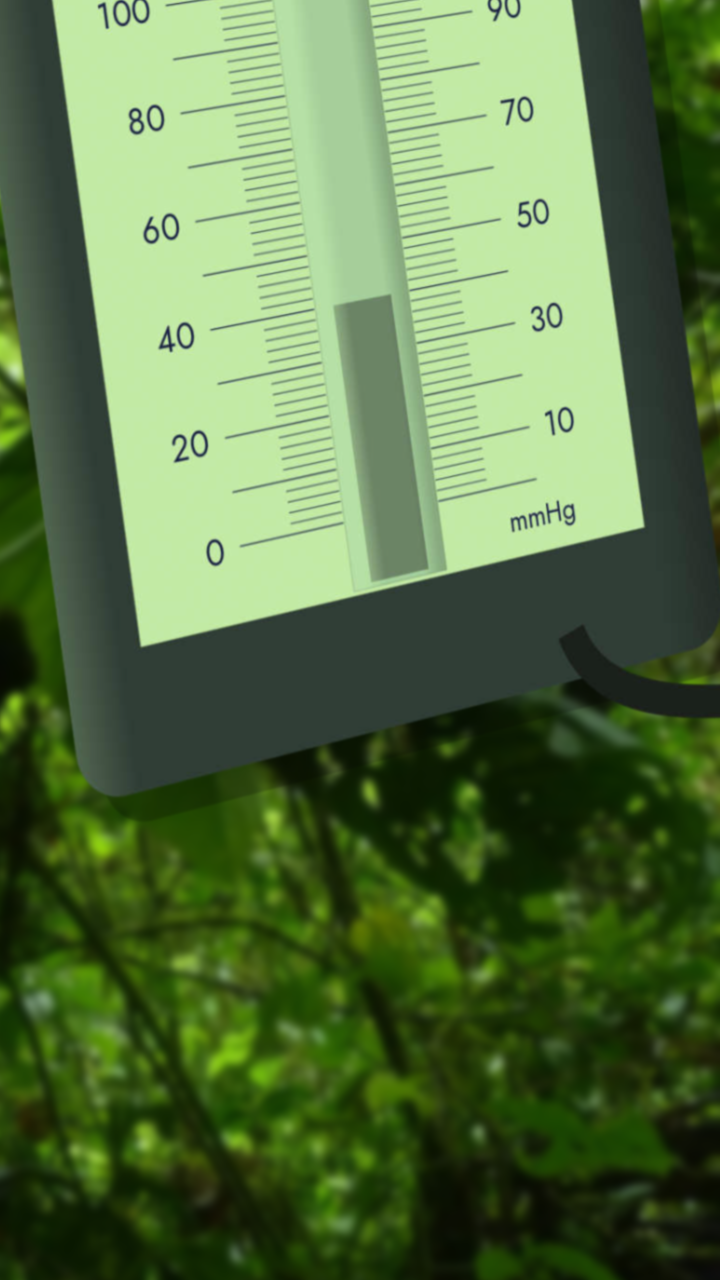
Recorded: 40 mmHg
